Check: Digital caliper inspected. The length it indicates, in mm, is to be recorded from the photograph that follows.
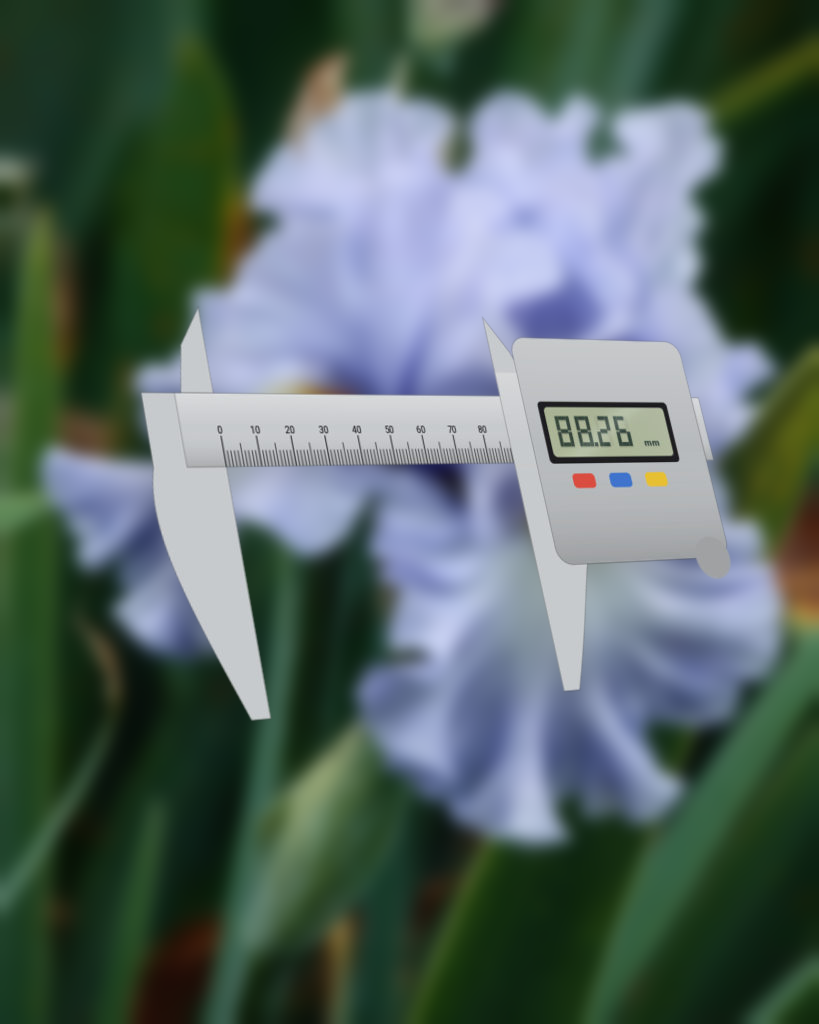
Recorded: 88.26 mm
